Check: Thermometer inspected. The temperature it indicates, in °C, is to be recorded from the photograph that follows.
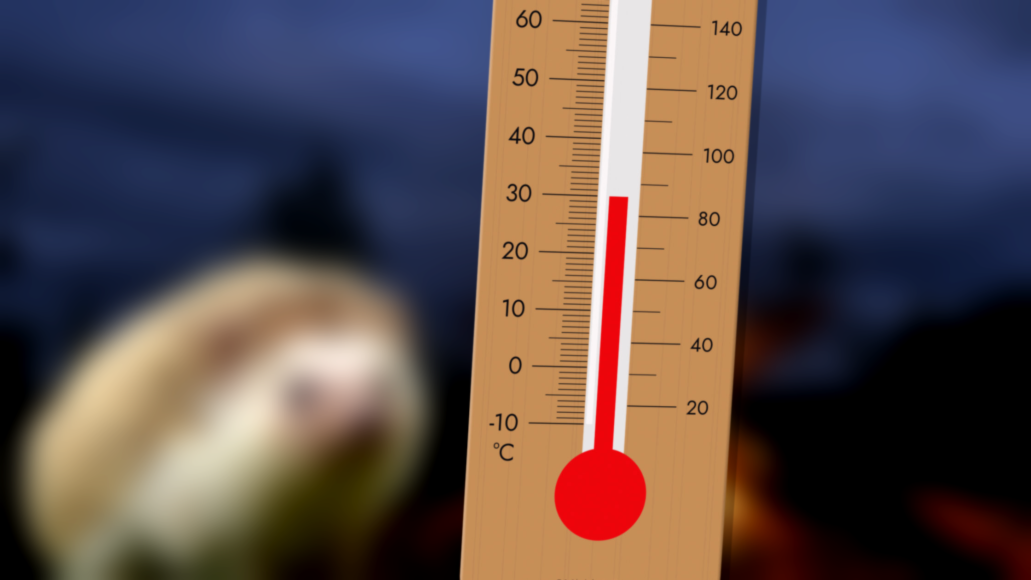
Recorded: 30 °C
